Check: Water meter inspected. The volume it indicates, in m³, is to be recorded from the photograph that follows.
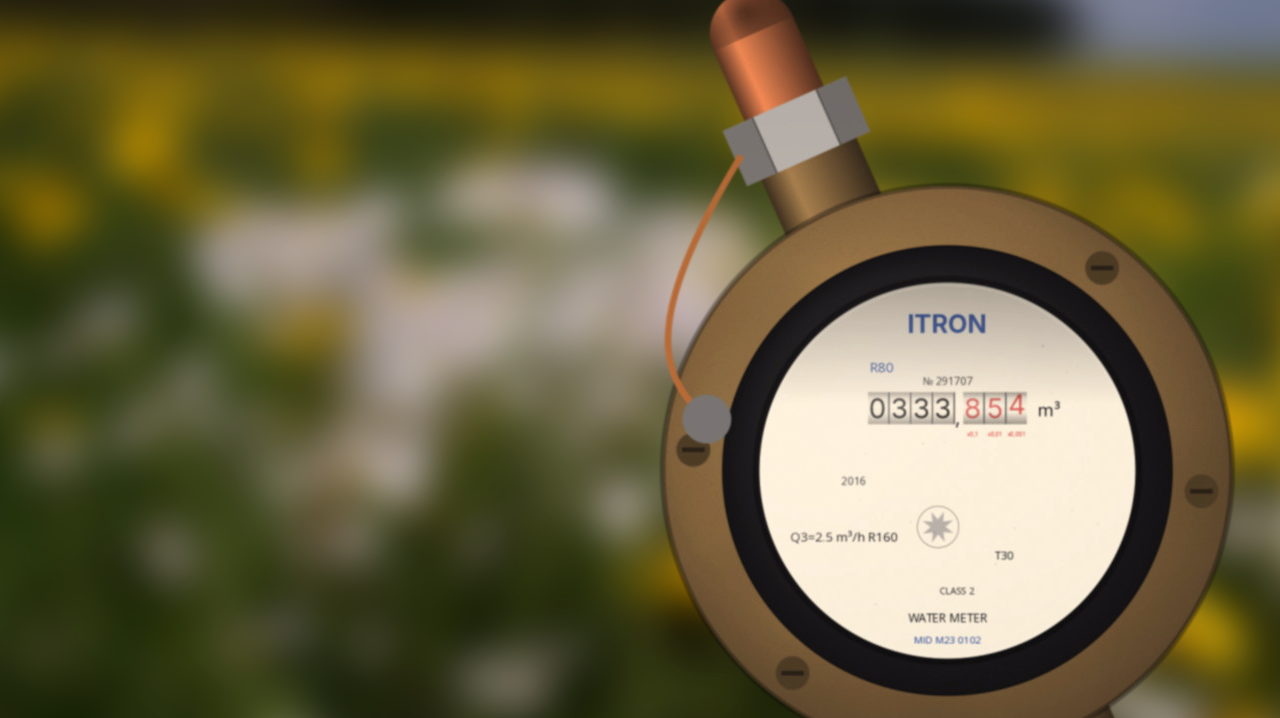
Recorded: 333.854 m³
